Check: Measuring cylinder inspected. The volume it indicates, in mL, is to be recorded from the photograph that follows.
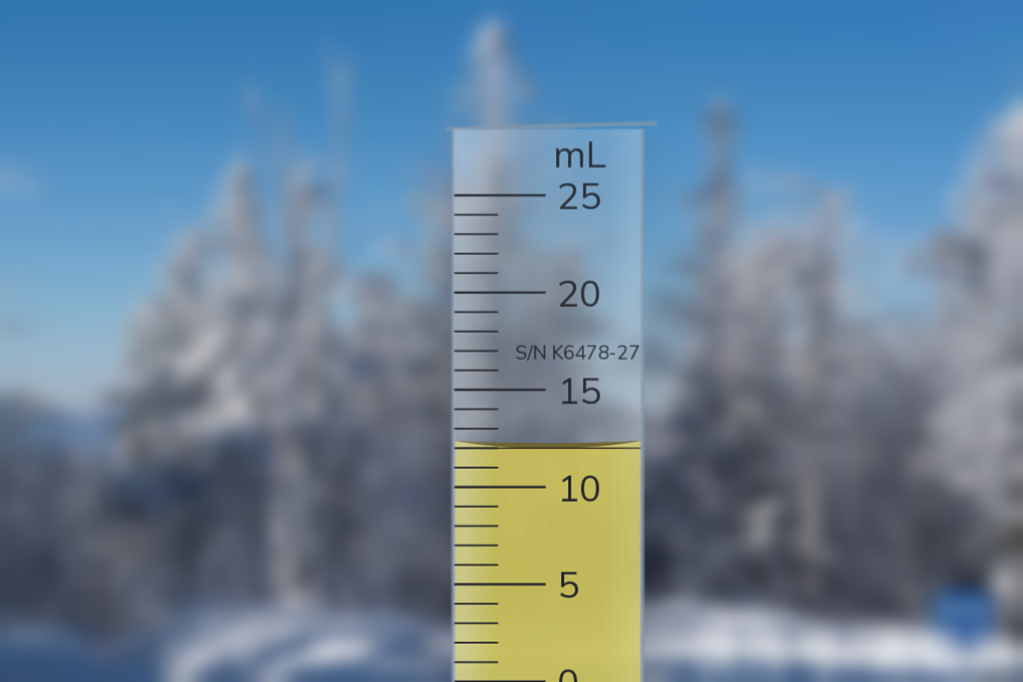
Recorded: 12 mL
